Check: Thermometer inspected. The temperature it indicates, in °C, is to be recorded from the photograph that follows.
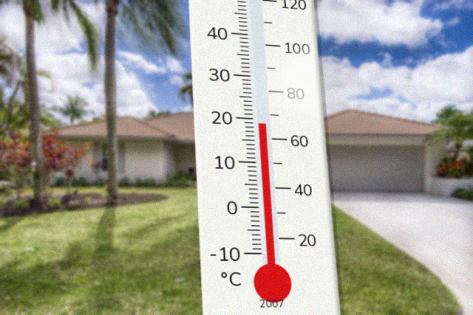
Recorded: 19 °C
